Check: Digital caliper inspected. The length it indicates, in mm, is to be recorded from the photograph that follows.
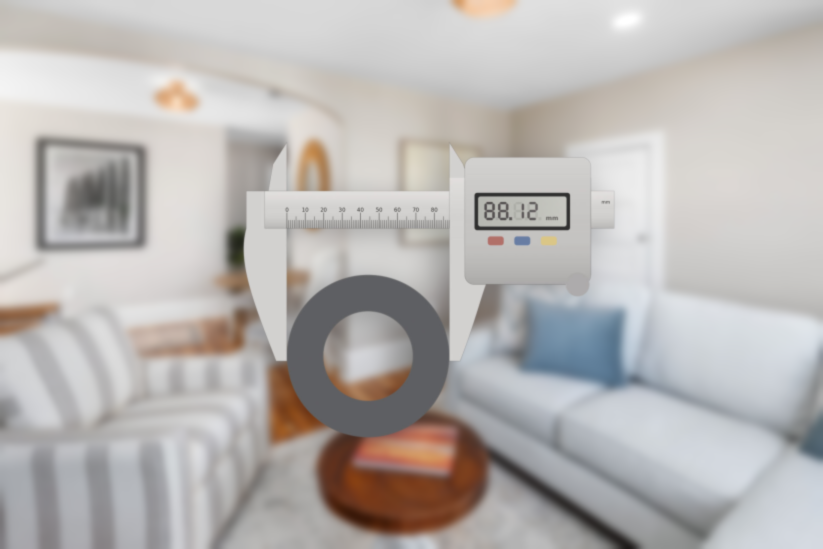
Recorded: 88.12 mm
